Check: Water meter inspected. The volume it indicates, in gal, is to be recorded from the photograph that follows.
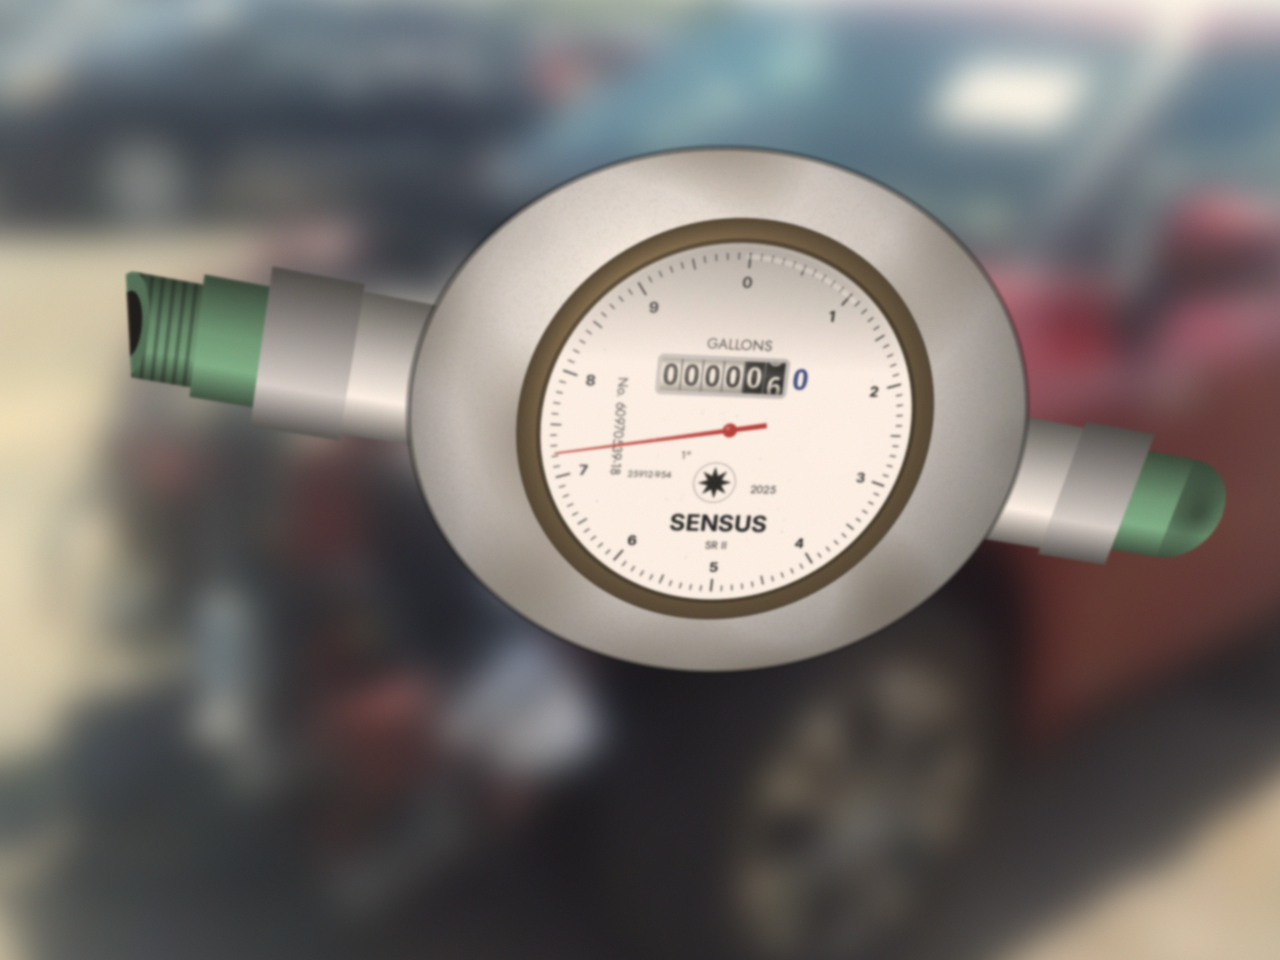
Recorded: 57.2 gal
